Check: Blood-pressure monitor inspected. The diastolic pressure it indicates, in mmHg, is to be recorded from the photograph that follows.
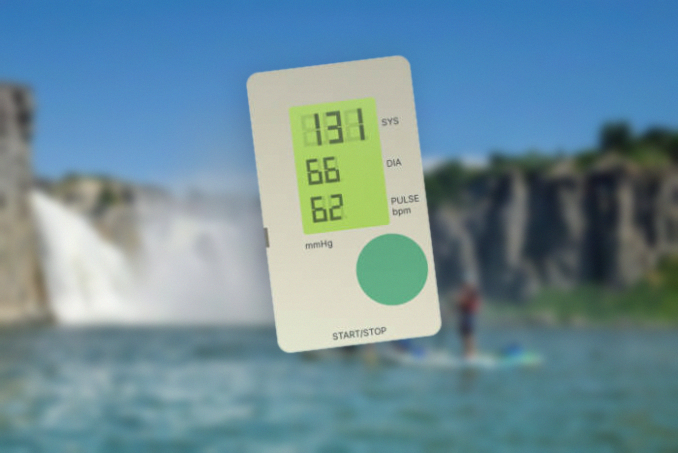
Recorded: 66 mmHg
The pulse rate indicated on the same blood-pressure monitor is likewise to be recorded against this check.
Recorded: 62 bpm
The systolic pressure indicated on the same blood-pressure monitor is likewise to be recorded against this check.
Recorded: 131 mmHg
